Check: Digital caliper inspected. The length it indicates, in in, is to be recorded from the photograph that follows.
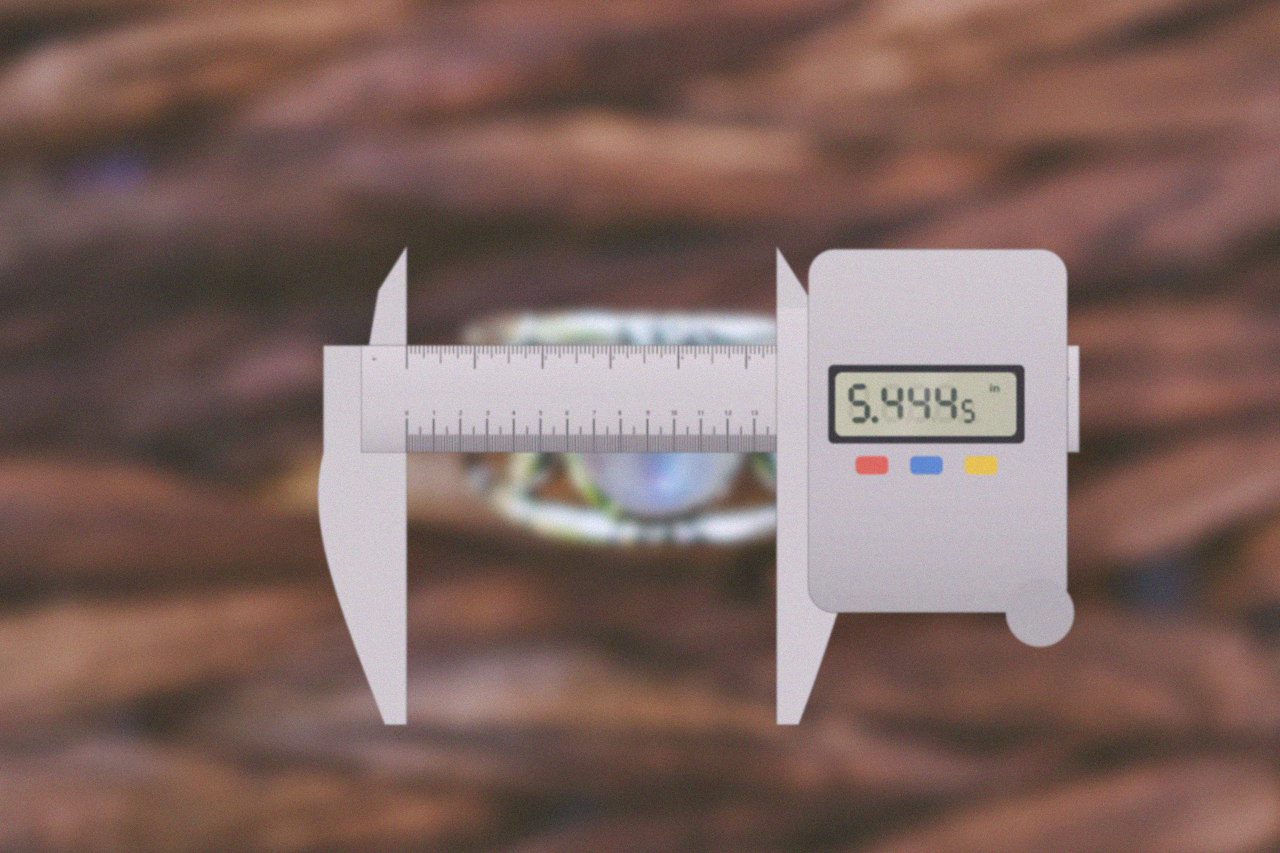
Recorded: 5.4445 in
